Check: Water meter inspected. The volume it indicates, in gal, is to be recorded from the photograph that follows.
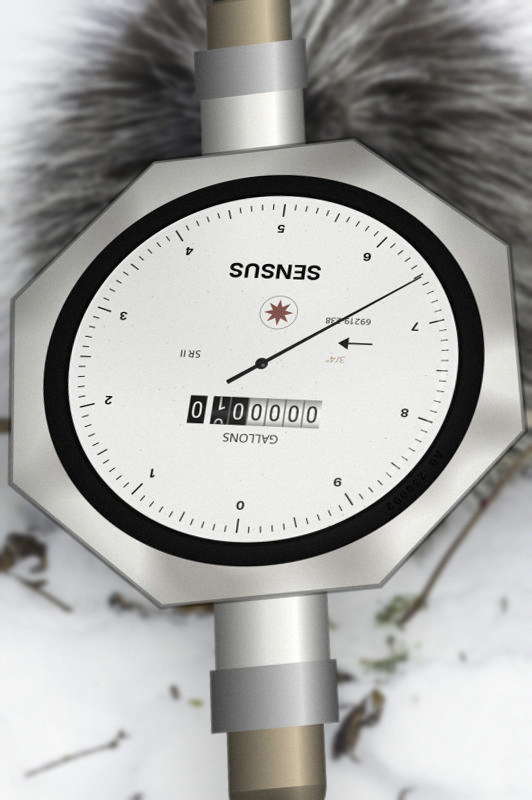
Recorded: 6.5 gal
